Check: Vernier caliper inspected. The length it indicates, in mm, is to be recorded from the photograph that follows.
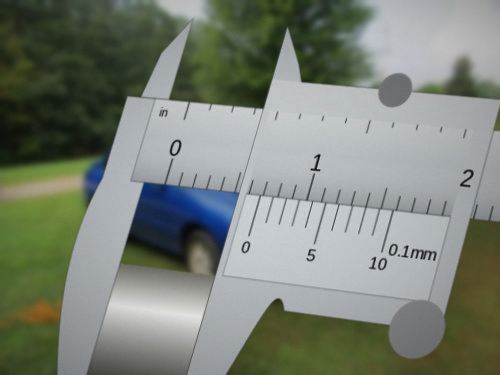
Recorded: 6.8 mm
